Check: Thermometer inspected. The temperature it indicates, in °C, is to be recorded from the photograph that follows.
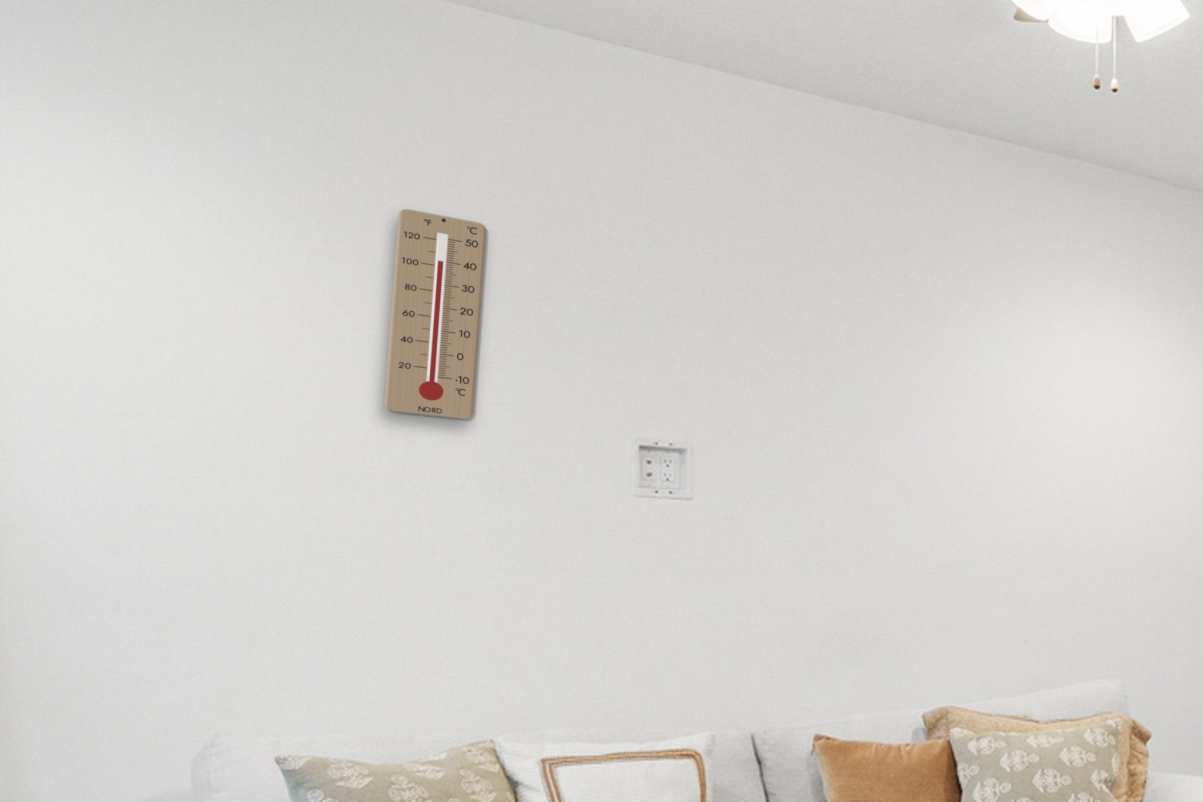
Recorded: 40 °C
